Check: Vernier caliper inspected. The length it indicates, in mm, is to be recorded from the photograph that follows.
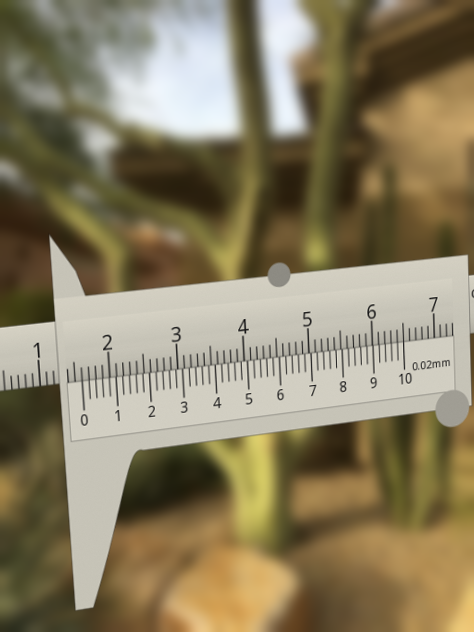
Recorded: 16.0 mm
